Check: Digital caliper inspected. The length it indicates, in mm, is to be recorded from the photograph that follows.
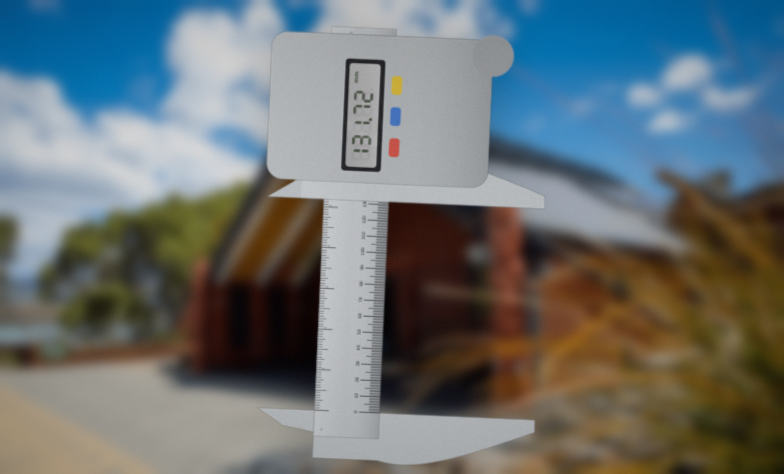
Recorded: 131.72 mm
